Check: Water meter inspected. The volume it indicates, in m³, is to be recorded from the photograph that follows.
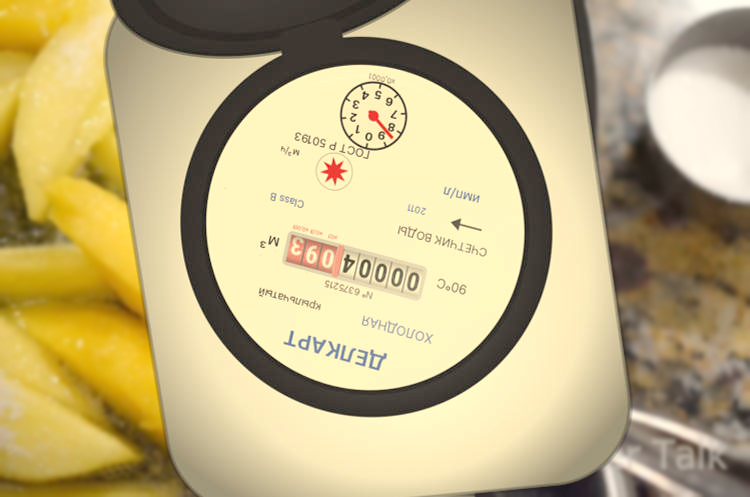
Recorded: 4.0928 m³
